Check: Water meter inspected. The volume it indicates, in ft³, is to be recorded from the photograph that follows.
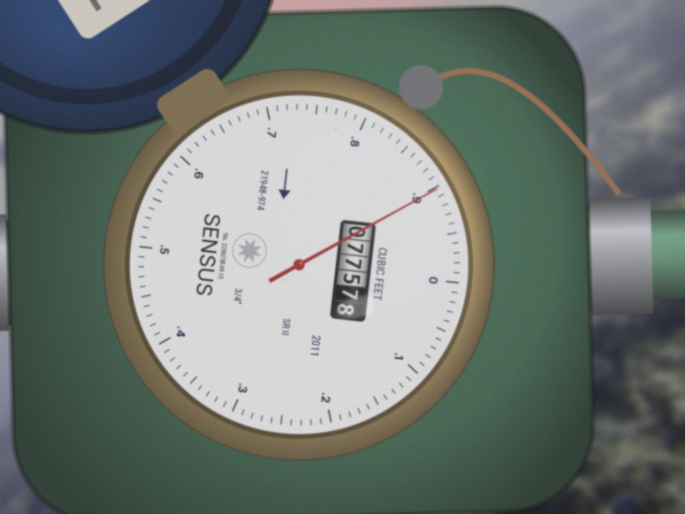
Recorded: 77577.90 ft³
